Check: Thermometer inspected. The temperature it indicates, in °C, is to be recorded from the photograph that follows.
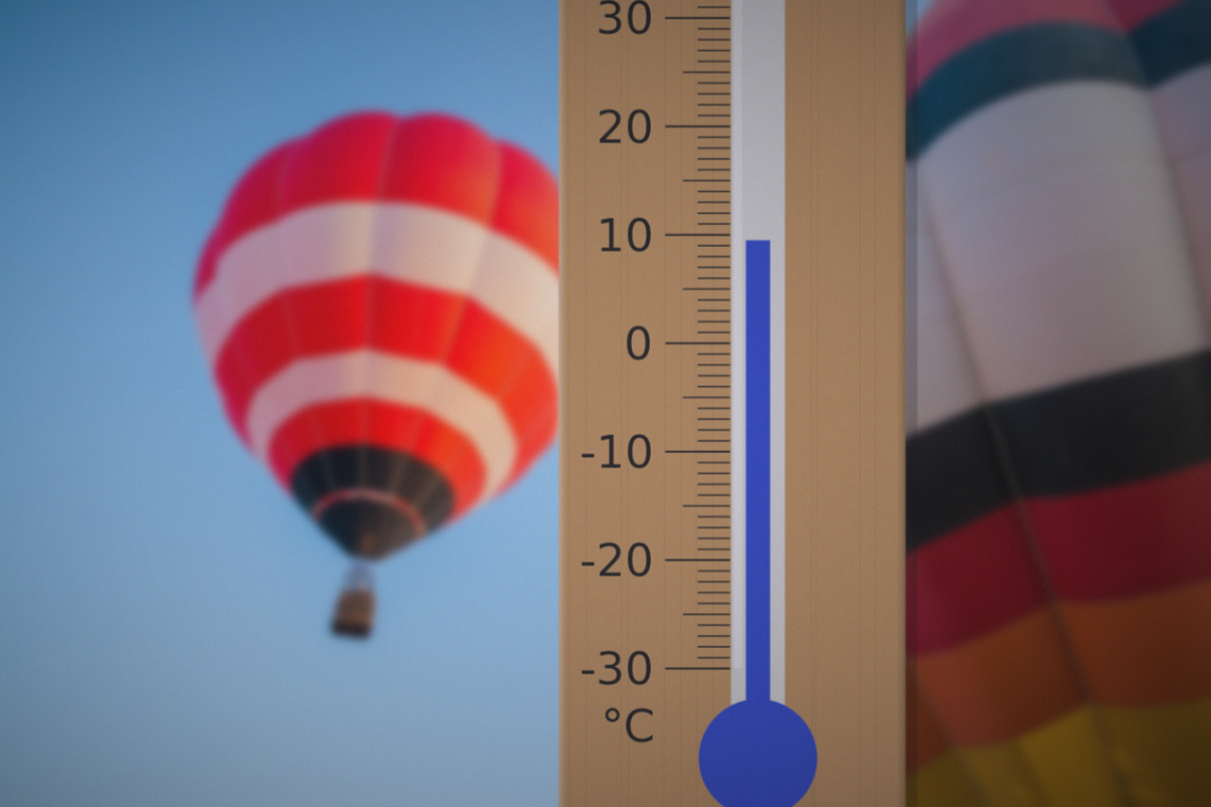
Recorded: 9.5 °C
